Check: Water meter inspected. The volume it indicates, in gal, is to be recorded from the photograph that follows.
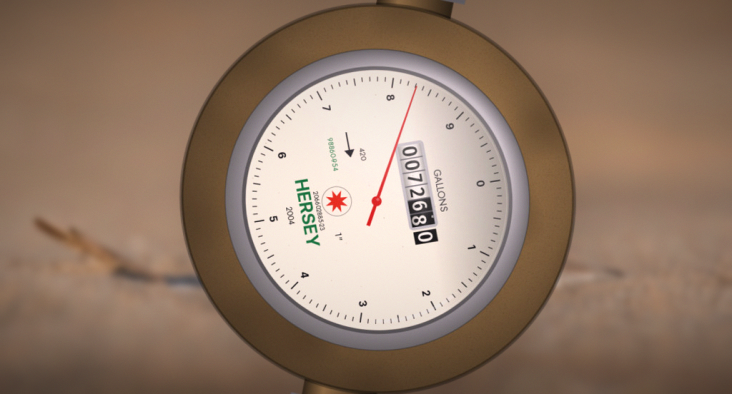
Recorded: 72678.3 gal
